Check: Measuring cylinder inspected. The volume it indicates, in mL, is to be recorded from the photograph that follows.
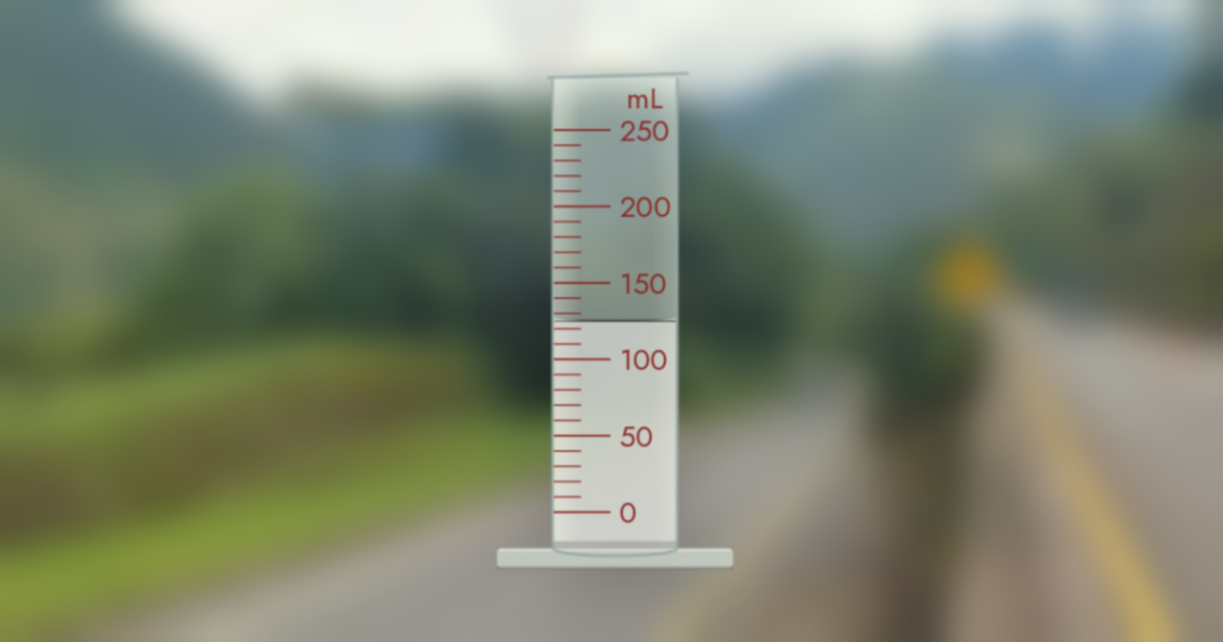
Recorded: 125 mL
